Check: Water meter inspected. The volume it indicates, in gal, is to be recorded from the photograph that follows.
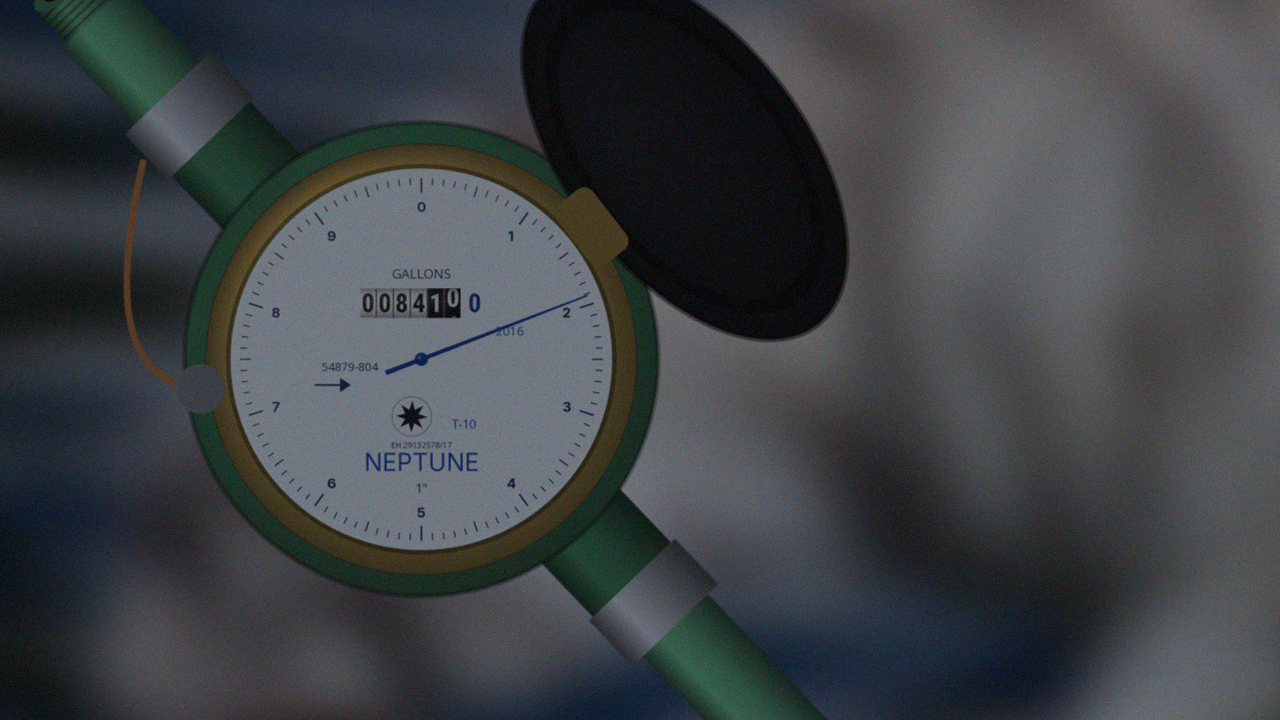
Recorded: 84101.9 gal
